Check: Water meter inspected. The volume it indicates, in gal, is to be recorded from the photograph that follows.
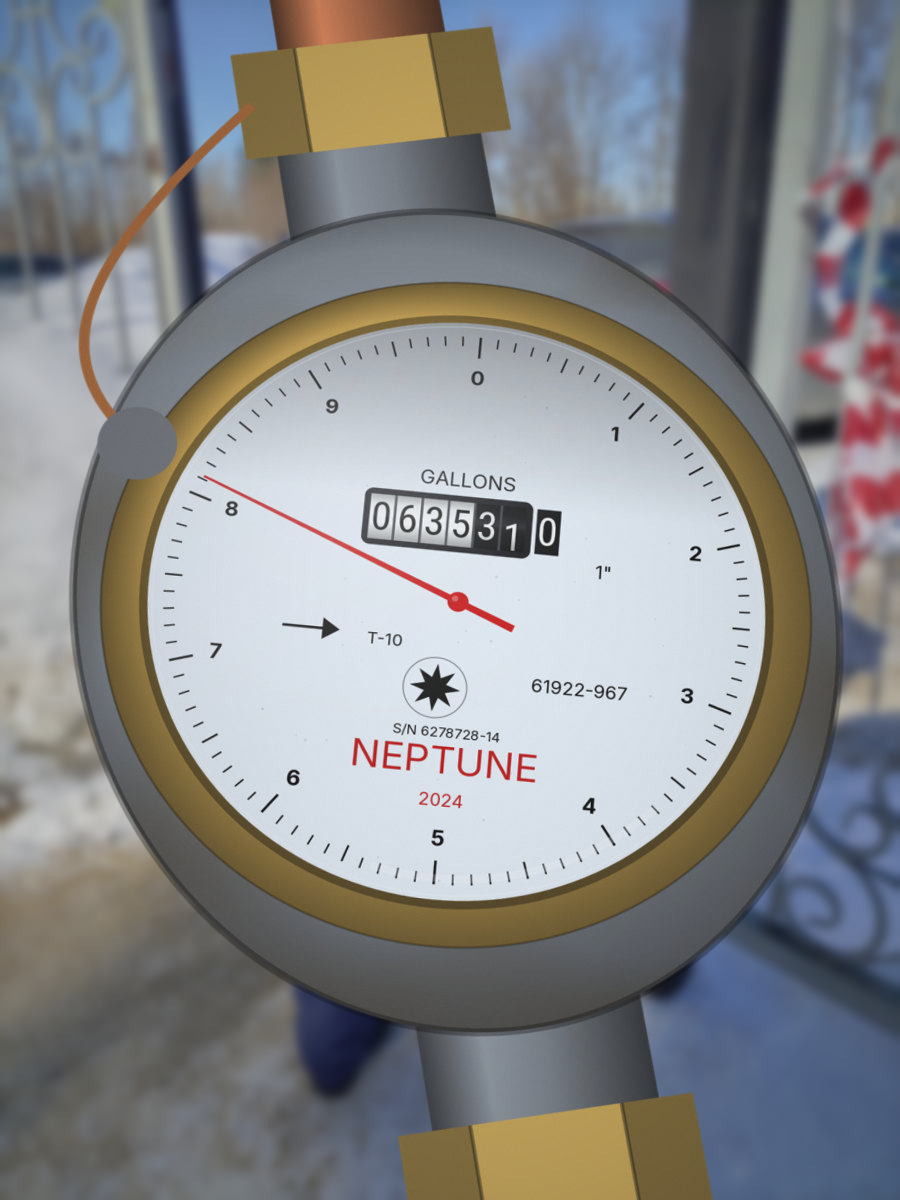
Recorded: 635308.1 gal
